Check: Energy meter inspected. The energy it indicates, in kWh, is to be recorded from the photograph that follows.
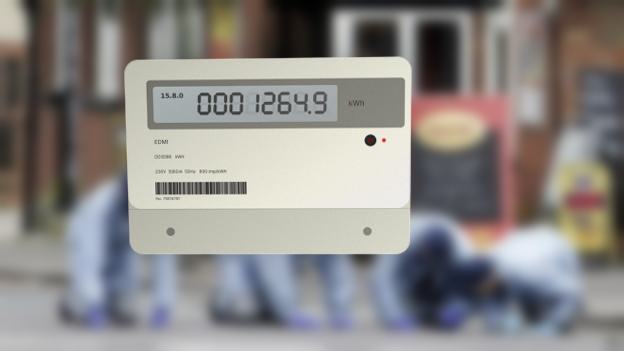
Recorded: 1264.9 kWh
